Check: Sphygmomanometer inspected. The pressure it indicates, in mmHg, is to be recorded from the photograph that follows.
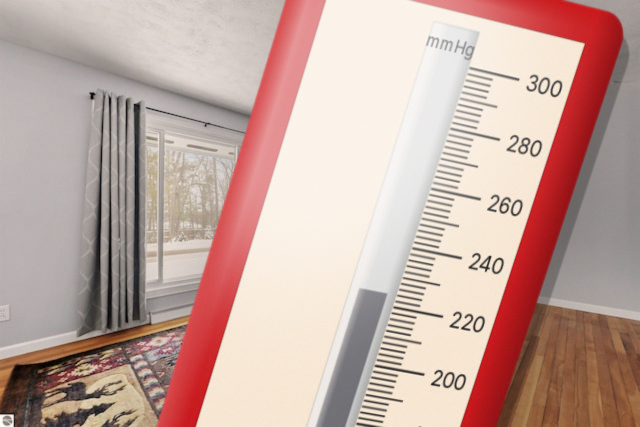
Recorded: 224 mmHg
